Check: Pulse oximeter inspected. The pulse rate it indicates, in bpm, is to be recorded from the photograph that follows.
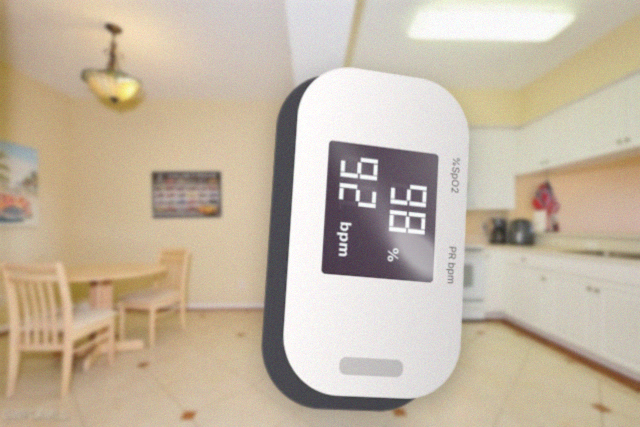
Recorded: 92 bpm
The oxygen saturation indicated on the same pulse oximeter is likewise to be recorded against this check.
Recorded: 98 %
